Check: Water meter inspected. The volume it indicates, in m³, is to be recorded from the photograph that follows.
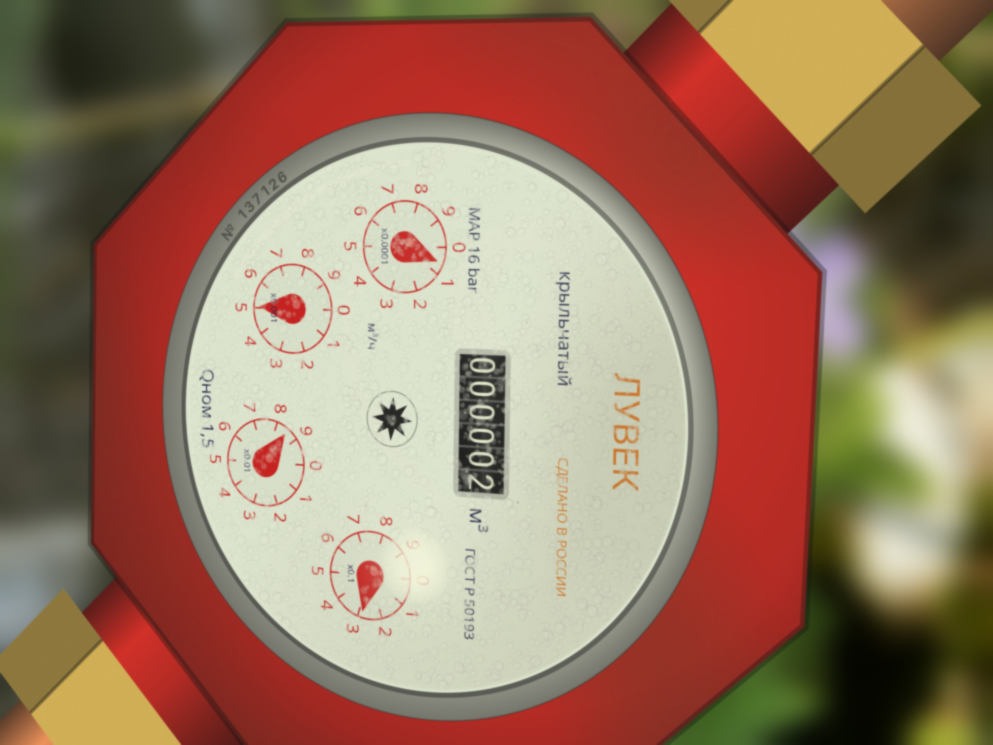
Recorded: 2.2850 m³
